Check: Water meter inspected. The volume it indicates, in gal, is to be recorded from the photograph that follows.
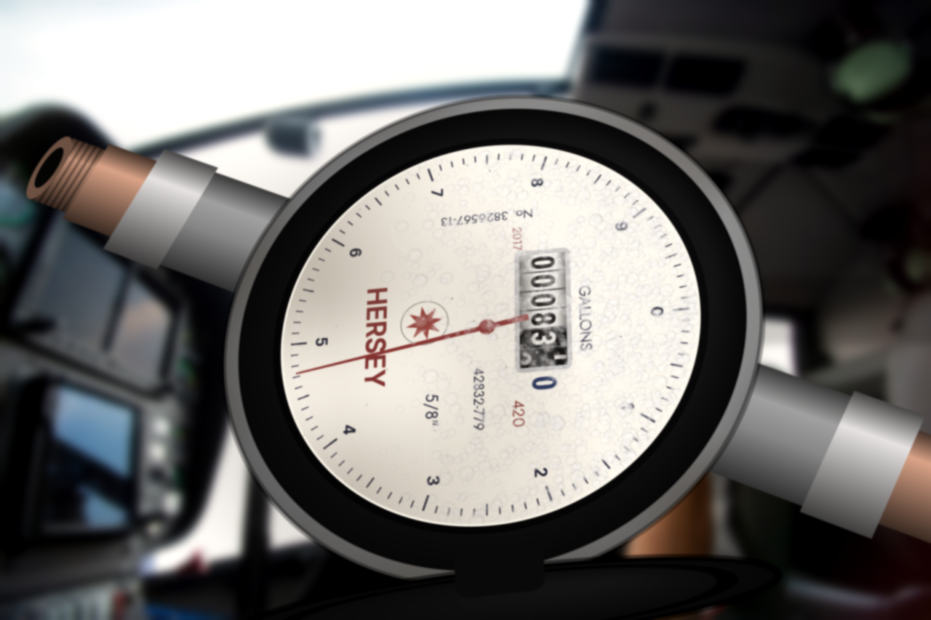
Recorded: 8314.7 gal
